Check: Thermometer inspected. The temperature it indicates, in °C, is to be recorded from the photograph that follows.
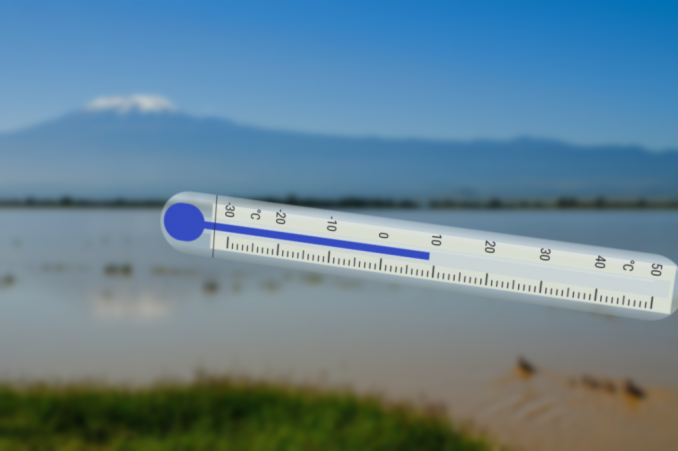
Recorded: 9 °C
